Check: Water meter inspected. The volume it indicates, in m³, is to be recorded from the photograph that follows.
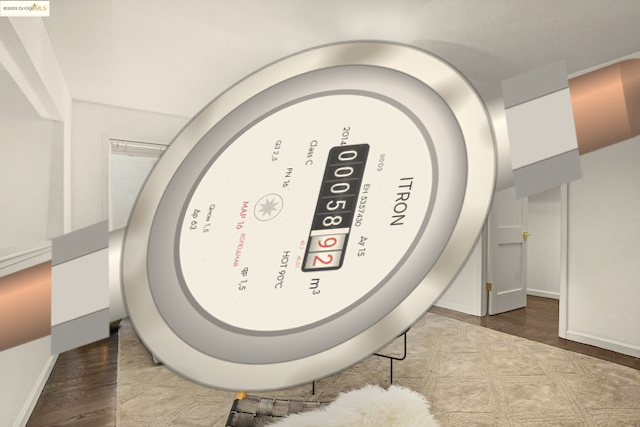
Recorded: 58.92 m³
